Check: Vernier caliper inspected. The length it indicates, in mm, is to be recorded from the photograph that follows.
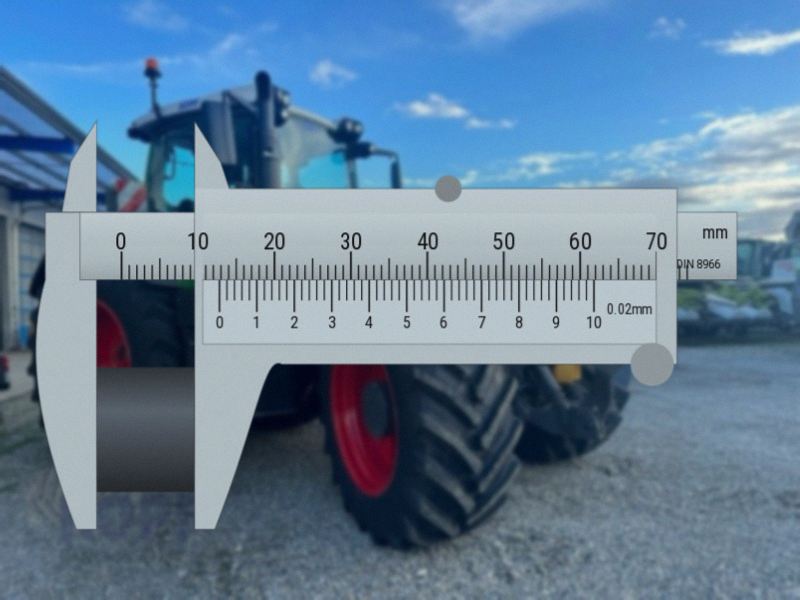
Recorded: 12.8 mm
